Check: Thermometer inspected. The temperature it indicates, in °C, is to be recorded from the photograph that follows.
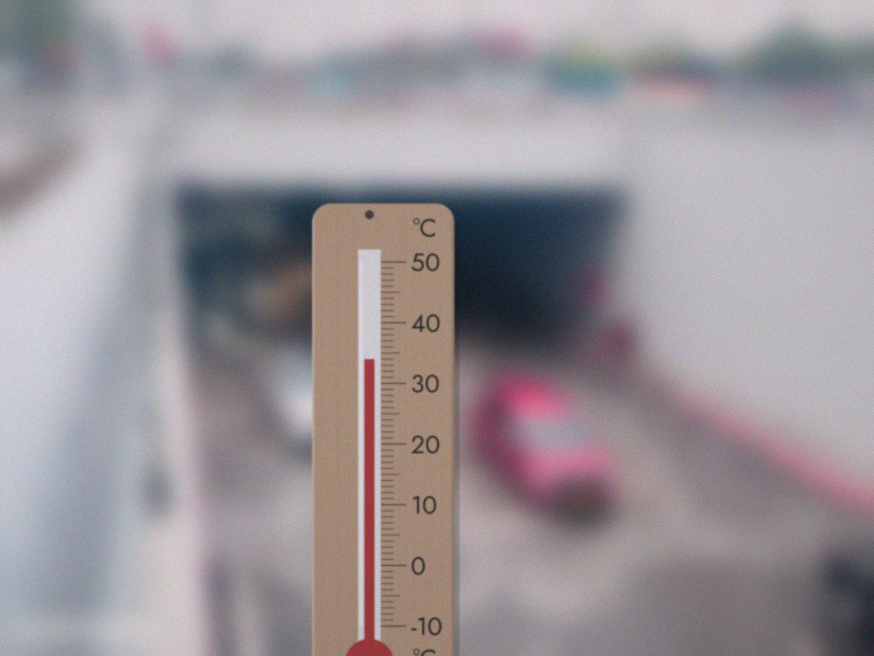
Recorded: 34 °C
